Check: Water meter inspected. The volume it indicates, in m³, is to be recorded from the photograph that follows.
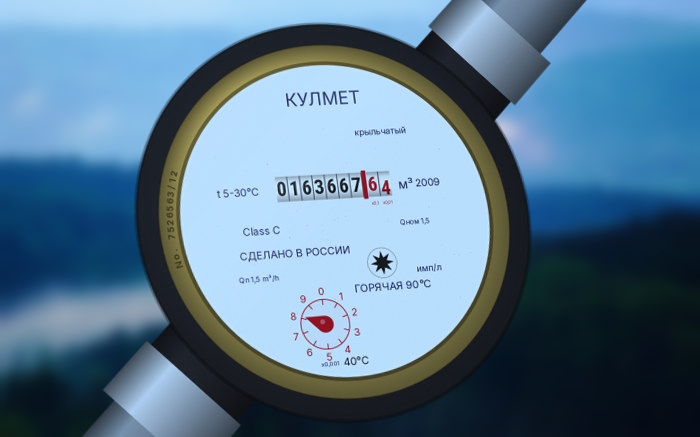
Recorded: 163667.638 m³
